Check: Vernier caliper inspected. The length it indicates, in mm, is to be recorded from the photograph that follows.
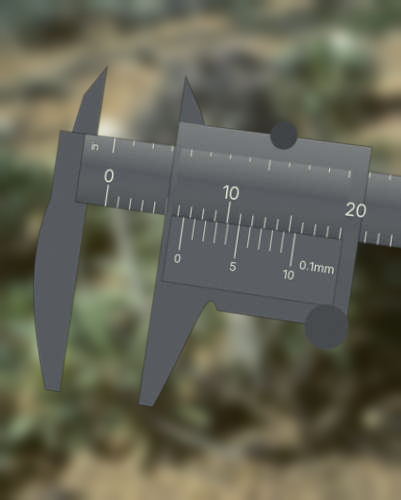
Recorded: 6.5 mm
